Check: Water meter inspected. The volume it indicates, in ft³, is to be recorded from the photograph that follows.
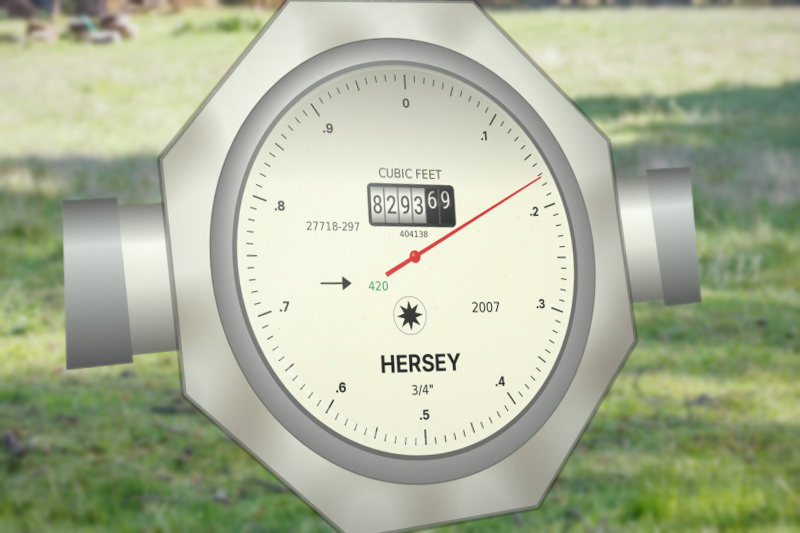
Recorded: 829369.17 ft³
